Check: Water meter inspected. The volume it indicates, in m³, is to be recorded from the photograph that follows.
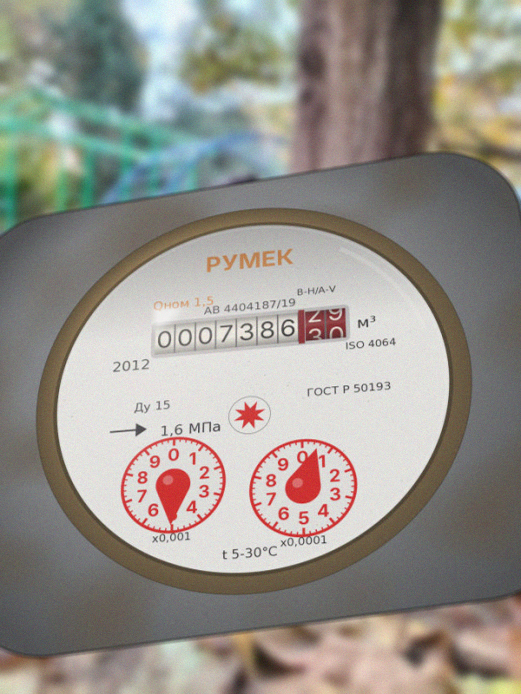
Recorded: 7386.2950 m³
